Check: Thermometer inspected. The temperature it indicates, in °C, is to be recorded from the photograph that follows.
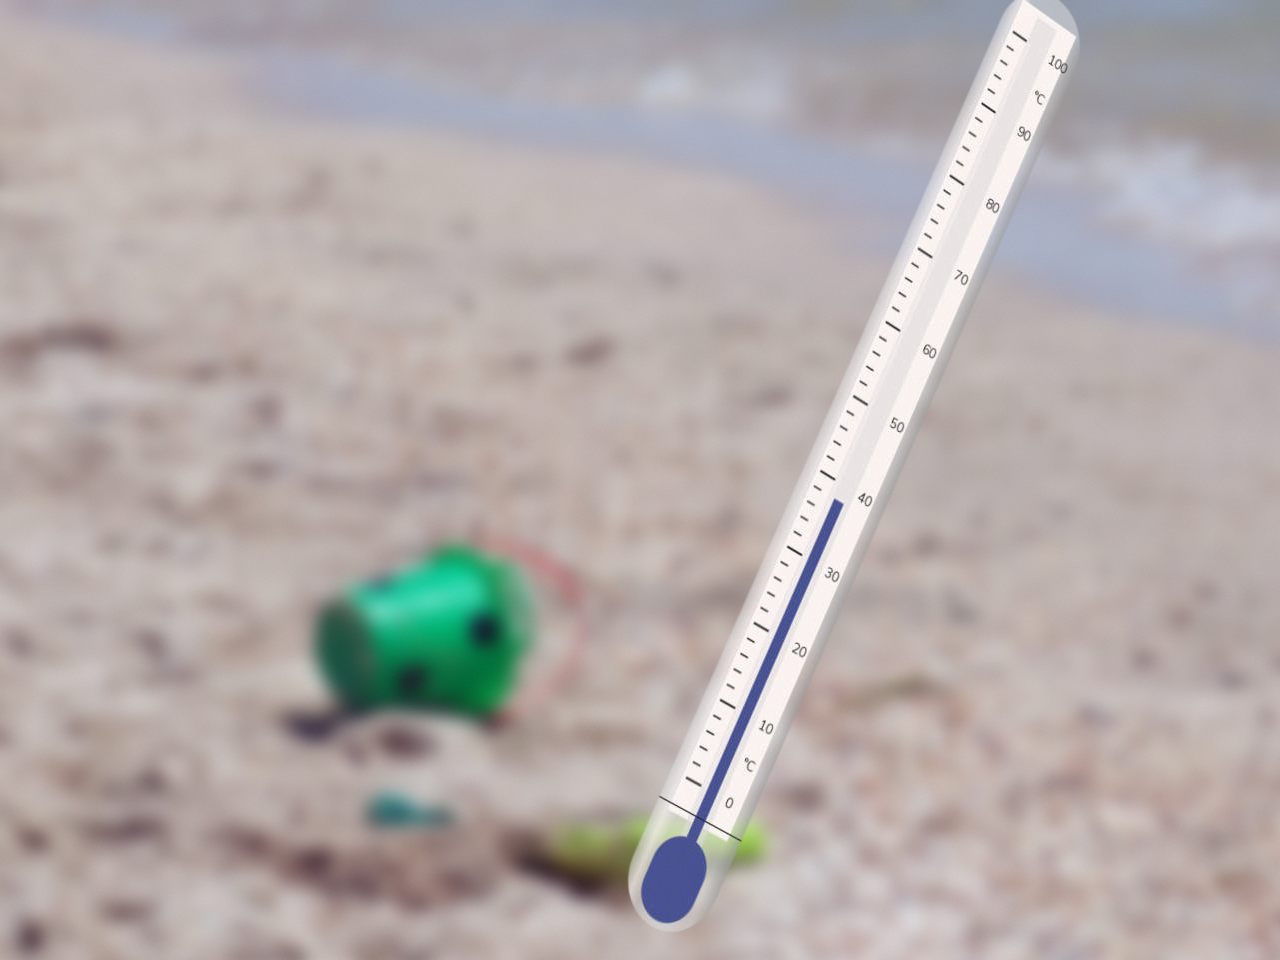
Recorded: 38 °C
